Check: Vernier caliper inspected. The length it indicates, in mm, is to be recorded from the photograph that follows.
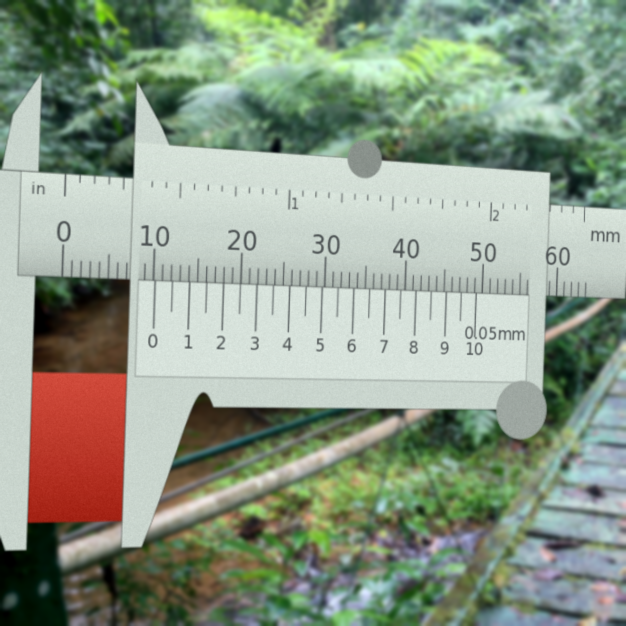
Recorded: 10.2 mm
